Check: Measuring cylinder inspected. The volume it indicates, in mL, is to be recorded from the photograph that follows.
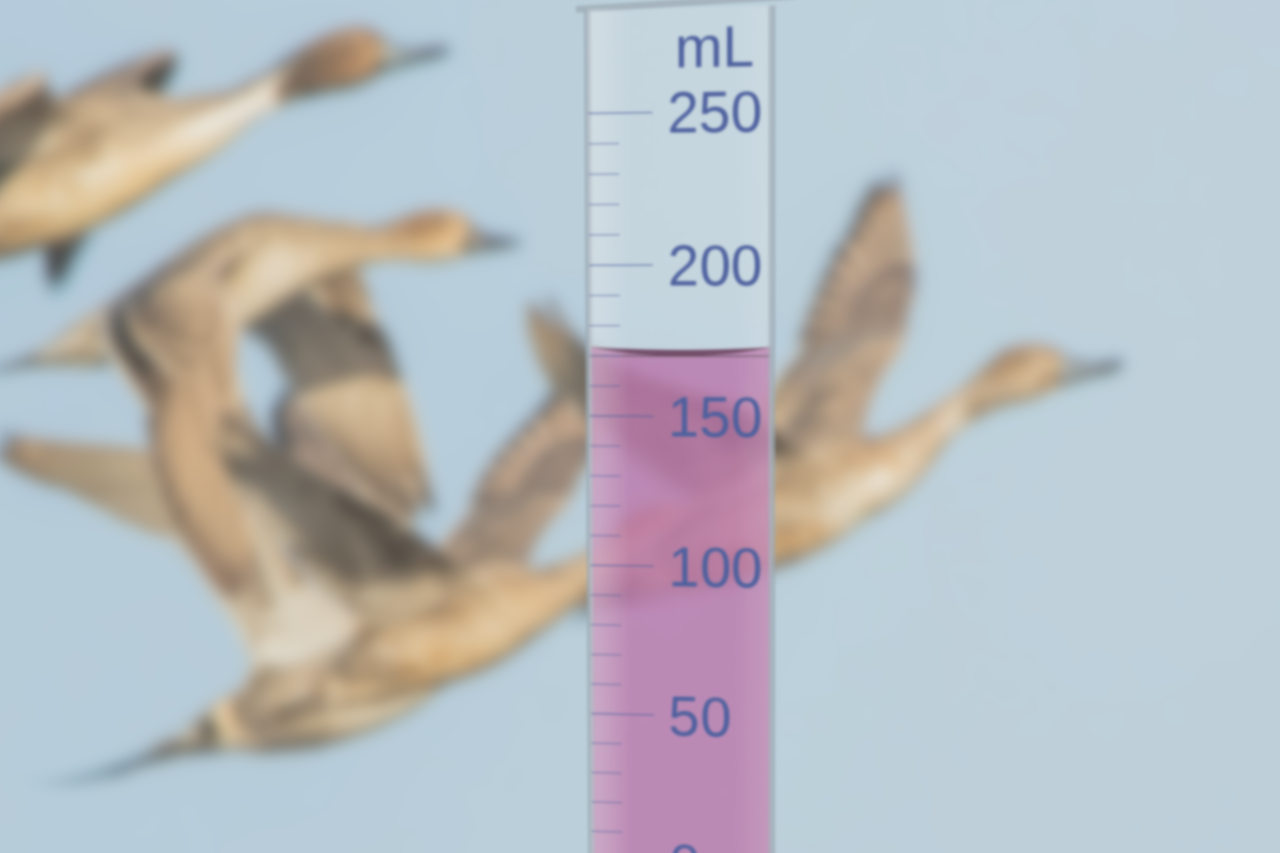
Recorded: 170 mL
